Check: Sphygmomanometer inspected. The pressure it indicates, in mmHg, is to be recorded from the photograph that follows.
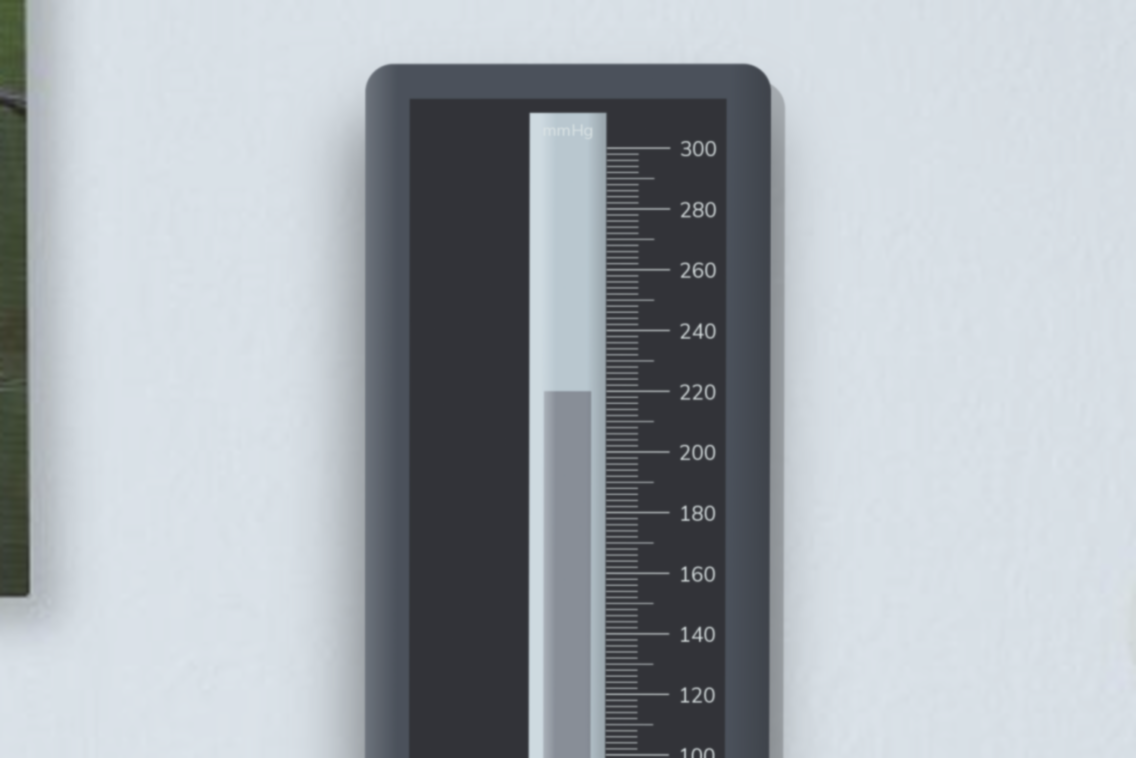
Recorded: 220 mmHg
